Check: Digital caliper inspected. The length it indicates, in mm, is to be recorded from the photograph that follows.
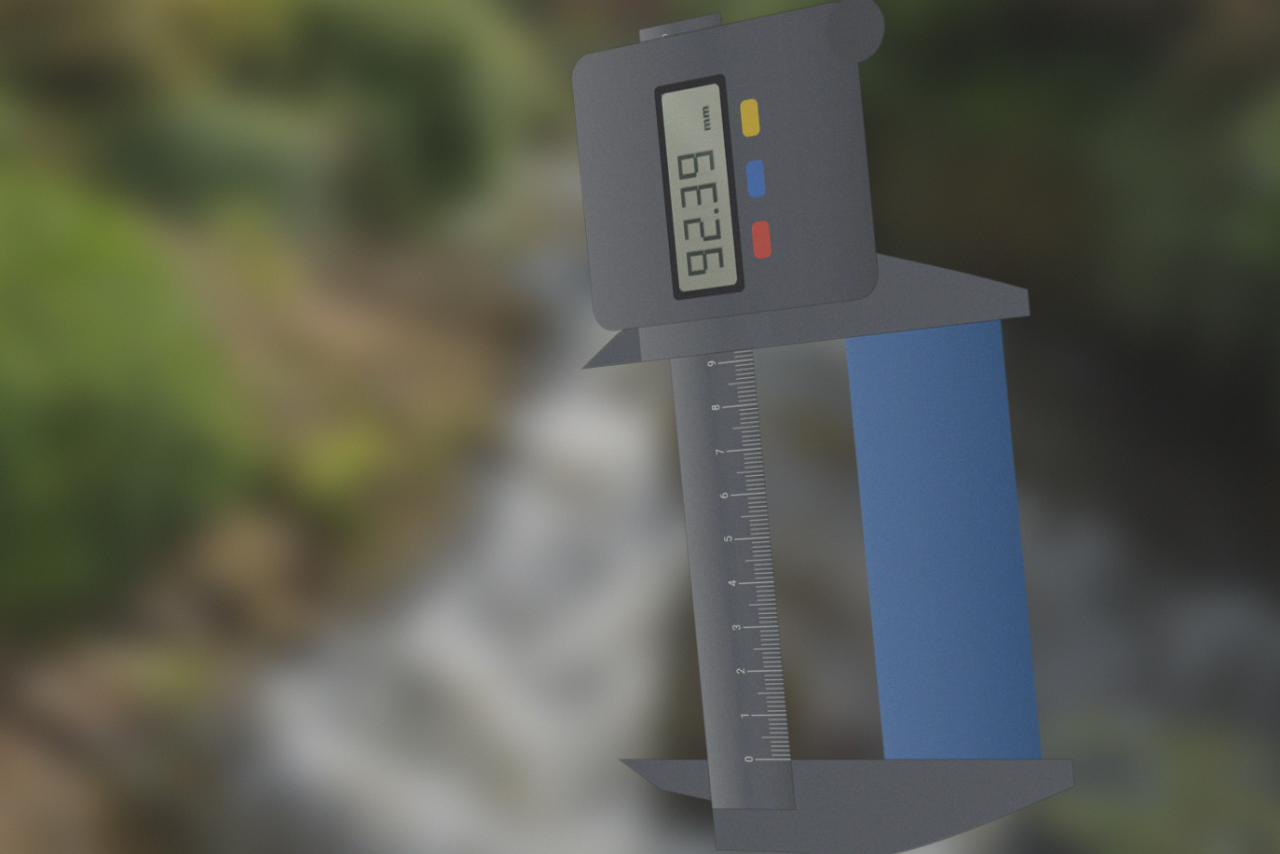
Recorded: 92.39 mm
